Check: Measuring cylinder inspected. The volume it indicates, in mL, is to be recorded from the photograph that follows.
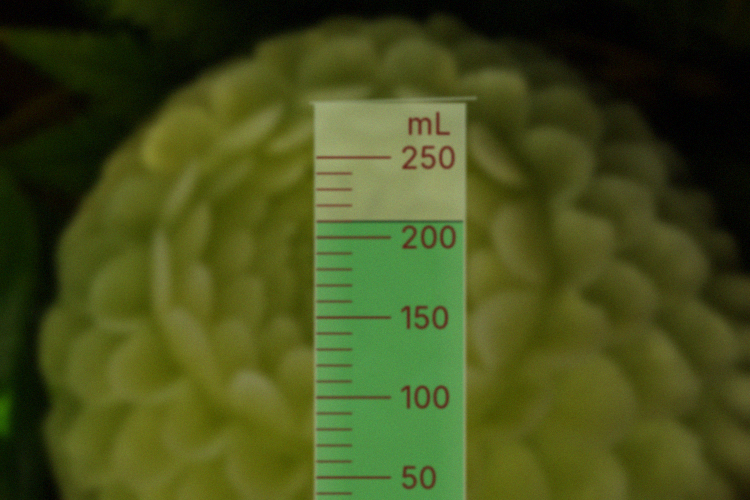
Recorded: 210 mL
